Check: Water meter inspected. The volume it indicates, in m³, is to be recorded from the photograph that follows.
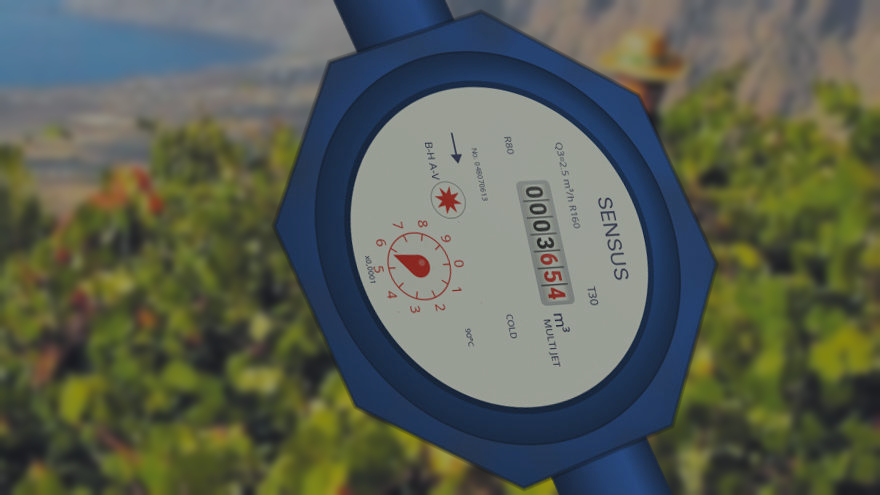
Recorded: 3.6545 m³
